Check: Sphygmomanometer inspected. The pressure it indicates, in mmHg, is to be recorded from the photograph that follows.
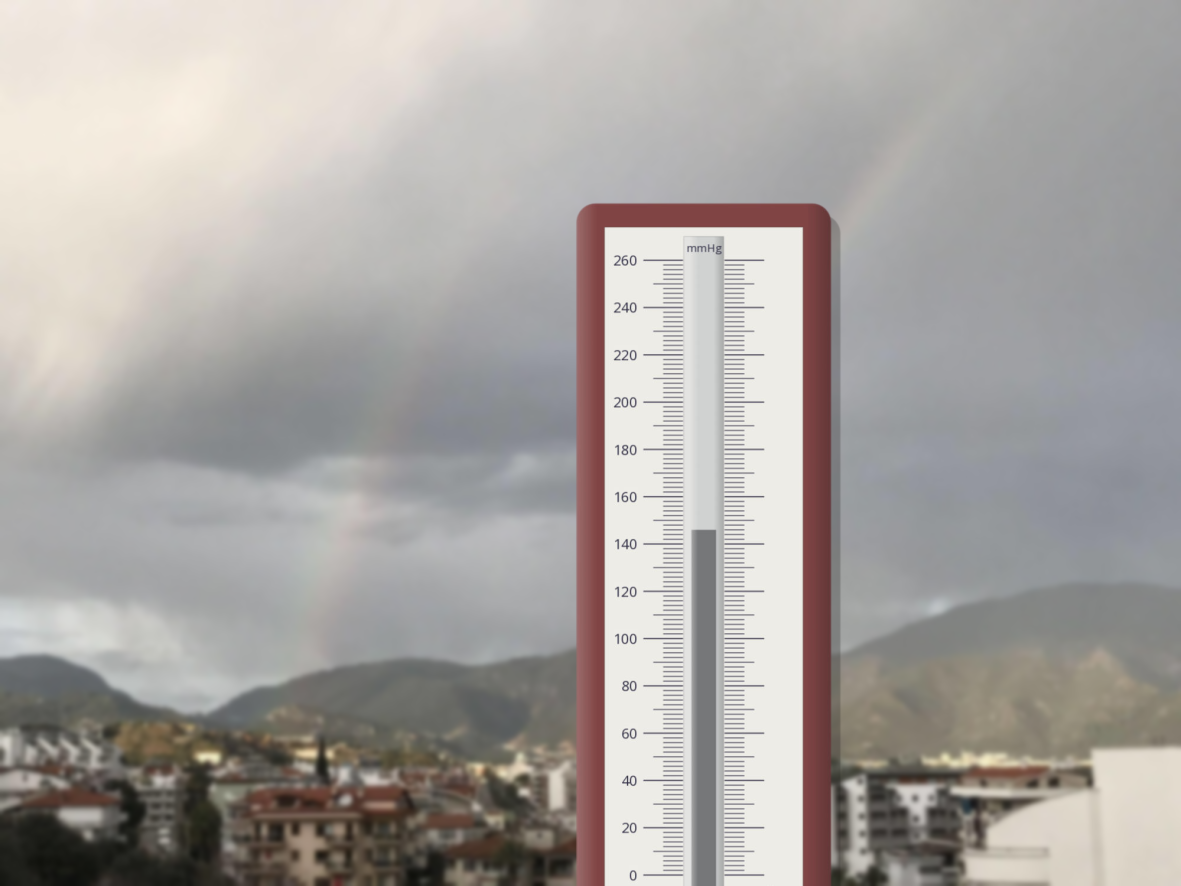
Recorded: 146 mmHg
